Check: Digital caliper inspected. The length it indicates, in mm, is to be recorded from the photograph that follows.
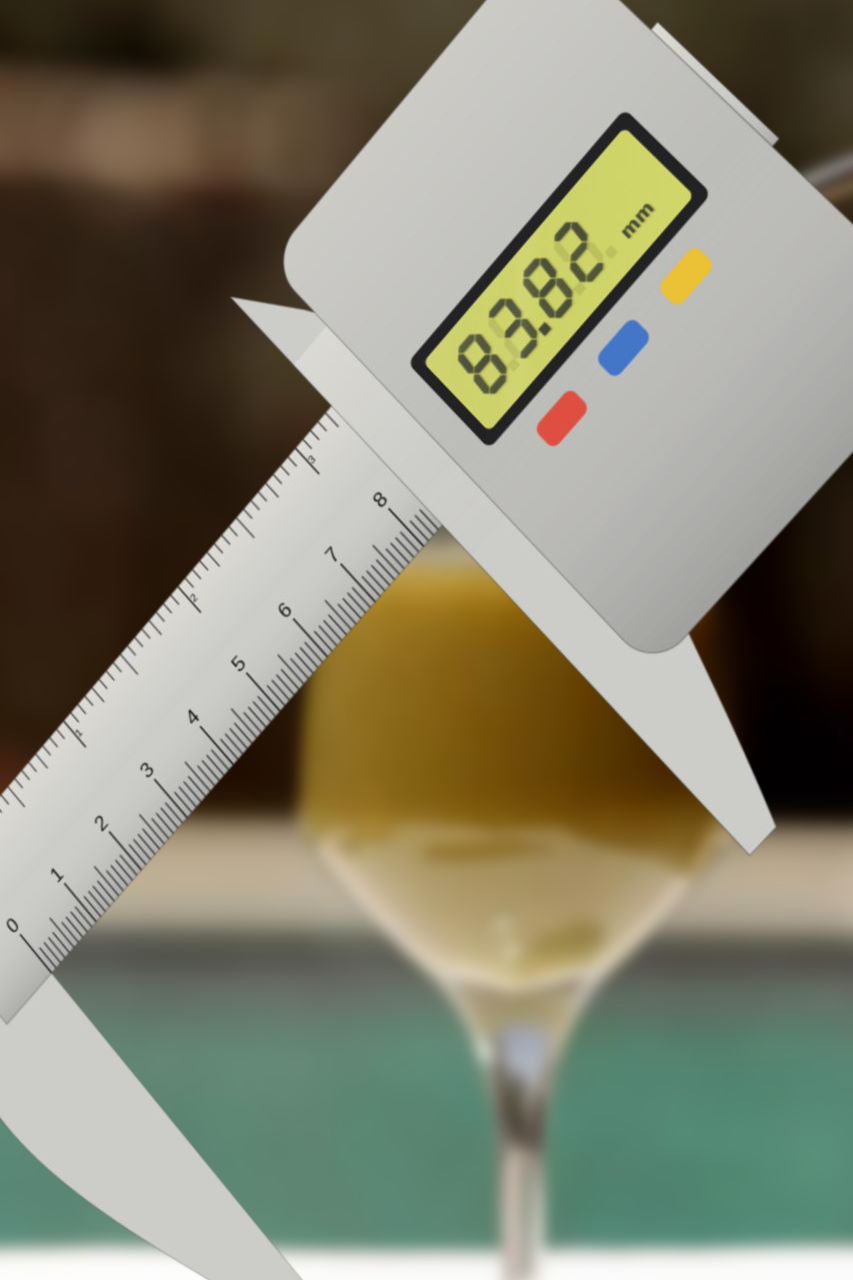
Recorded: 83.82 mm
